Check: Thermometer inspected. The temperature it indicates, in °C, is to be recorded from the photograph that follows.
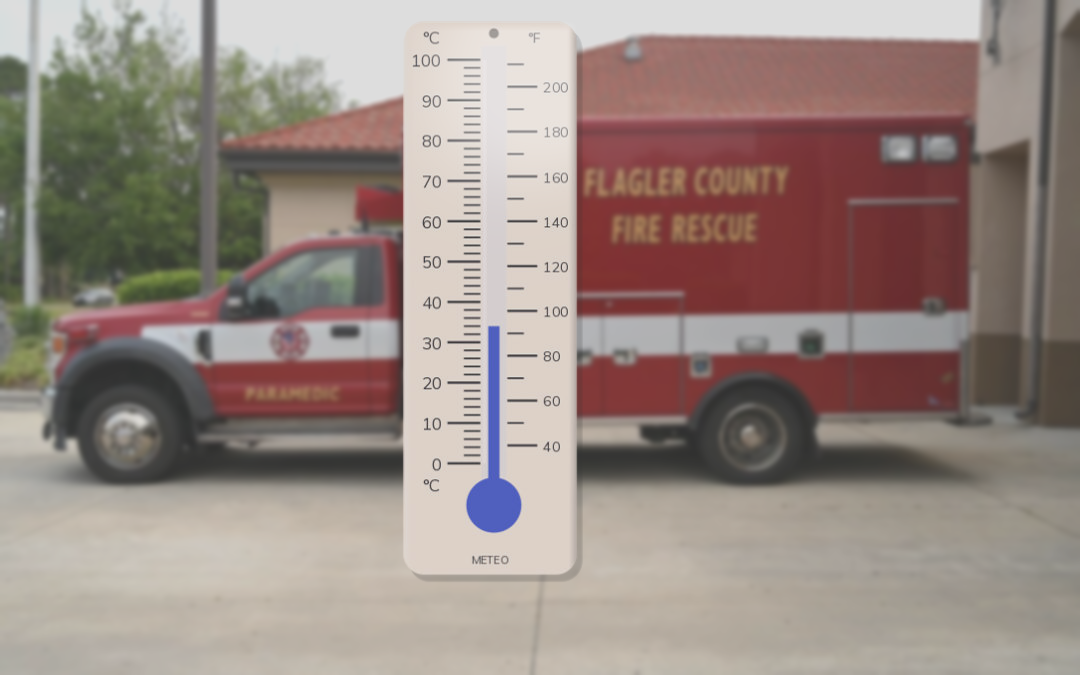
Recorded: 34 °C
